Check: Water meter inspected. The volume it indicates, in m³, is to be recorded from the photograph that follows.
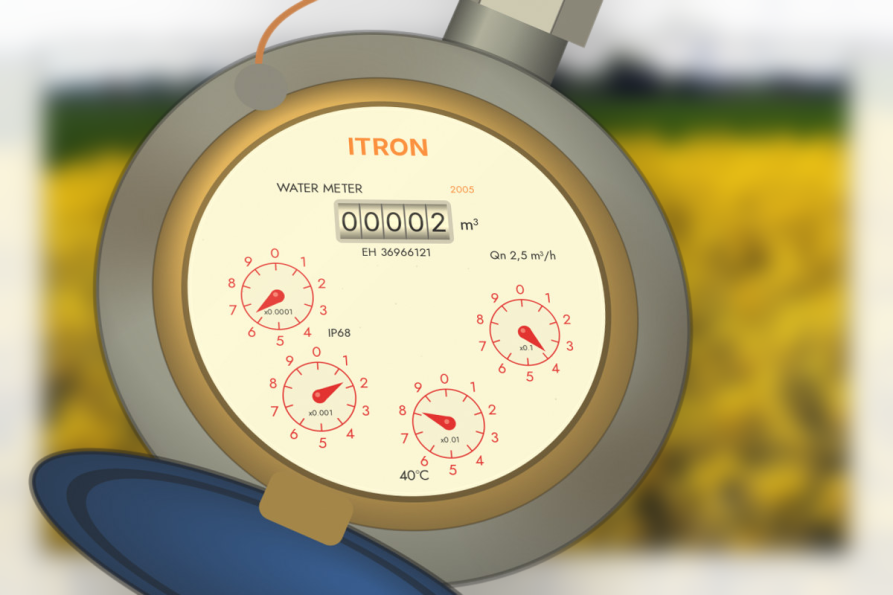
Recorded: 2.3816 m³
